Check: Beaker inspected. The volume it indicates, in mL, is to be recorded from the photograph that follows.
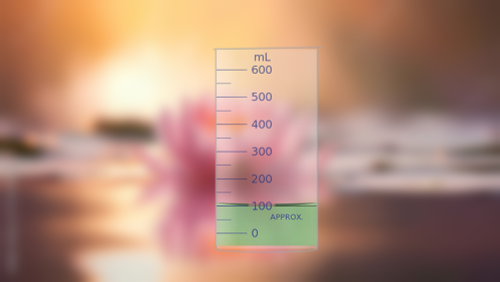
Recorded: 100 mL
